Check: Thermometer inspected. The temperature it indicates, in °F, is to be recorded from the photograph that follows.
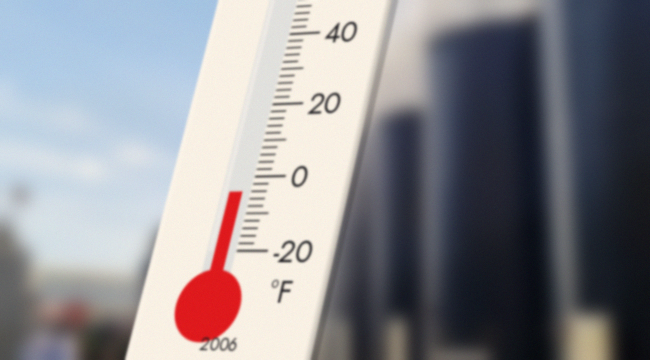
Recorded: -4 °F
